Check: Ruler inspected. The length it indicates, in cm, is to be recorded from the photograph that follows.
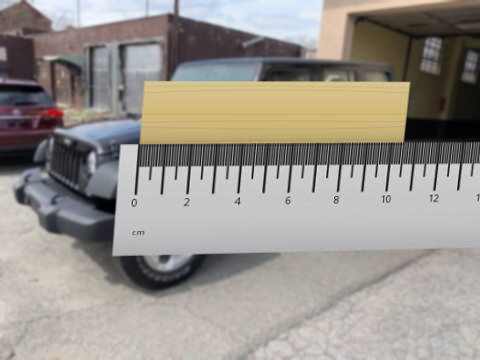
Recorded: 10.5 cm
